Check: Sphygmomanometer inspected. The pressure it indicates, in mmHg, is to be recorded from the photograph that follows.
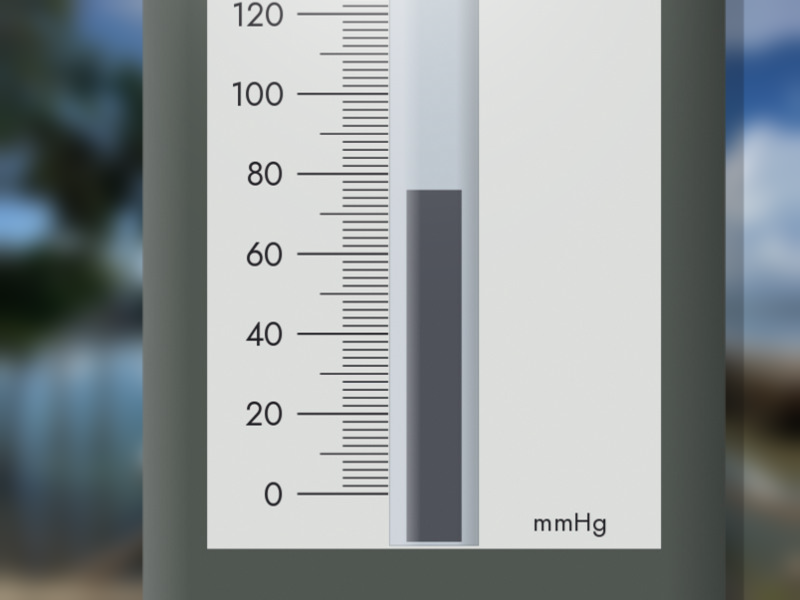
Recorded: 76 mmHg
